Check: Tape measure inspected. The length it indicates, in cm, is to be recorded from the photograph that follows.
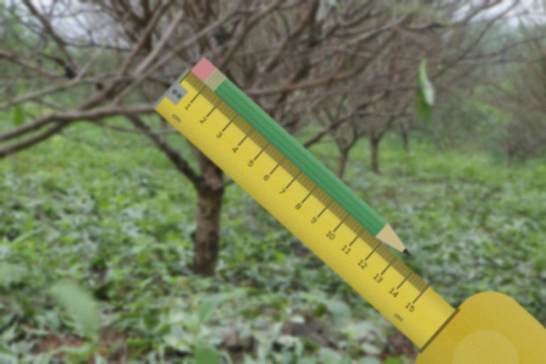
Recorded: 13.5 cm
